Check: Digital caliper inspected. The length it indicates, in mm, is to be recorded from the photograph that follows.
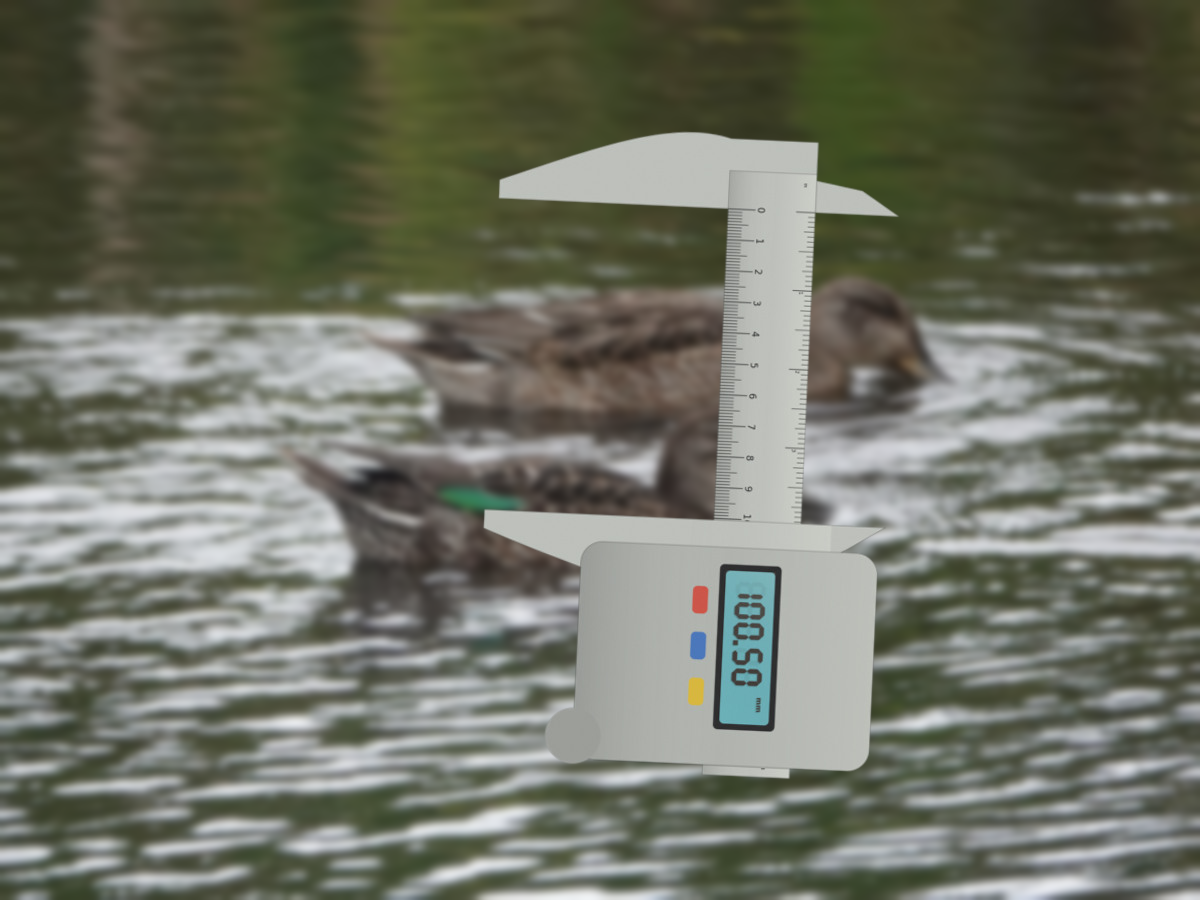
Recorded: 100.50 mm
